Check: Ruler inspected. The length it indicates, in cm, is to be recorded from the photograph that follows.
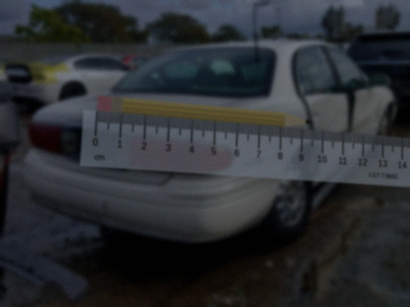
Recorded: 9.5 cm
